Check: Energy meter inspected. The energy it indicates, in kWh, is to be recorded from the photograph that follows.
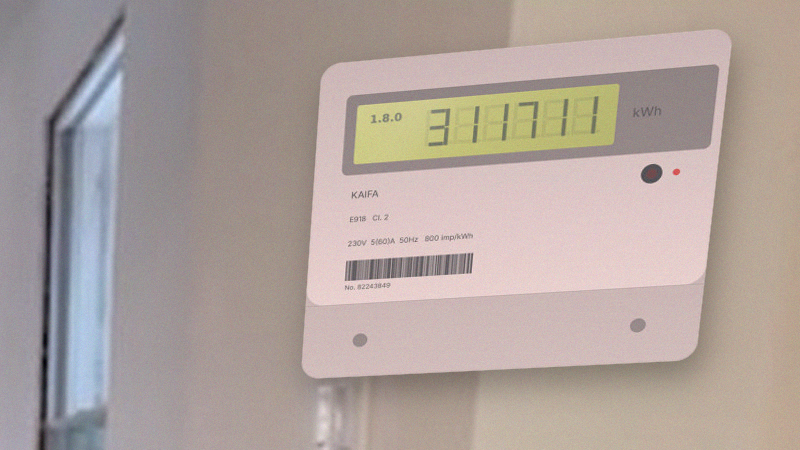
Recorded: 311711 kWh
